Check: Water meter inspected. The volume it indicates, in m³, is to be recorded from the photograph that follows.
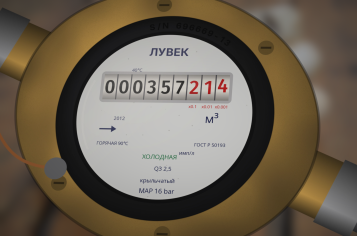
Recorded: 357.214 m³
